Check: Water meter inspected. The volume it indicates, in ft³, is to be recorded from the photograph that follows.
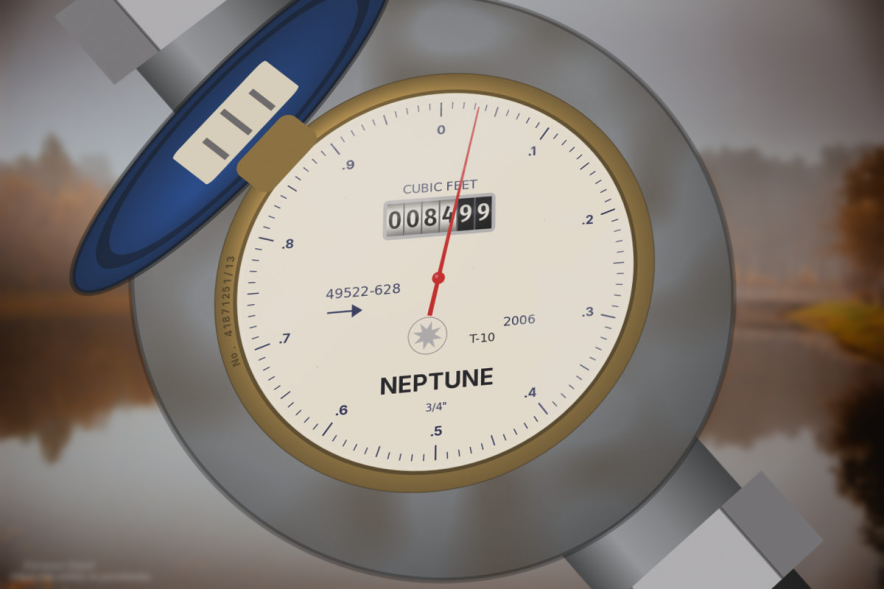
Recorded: 8499.03 ft³
